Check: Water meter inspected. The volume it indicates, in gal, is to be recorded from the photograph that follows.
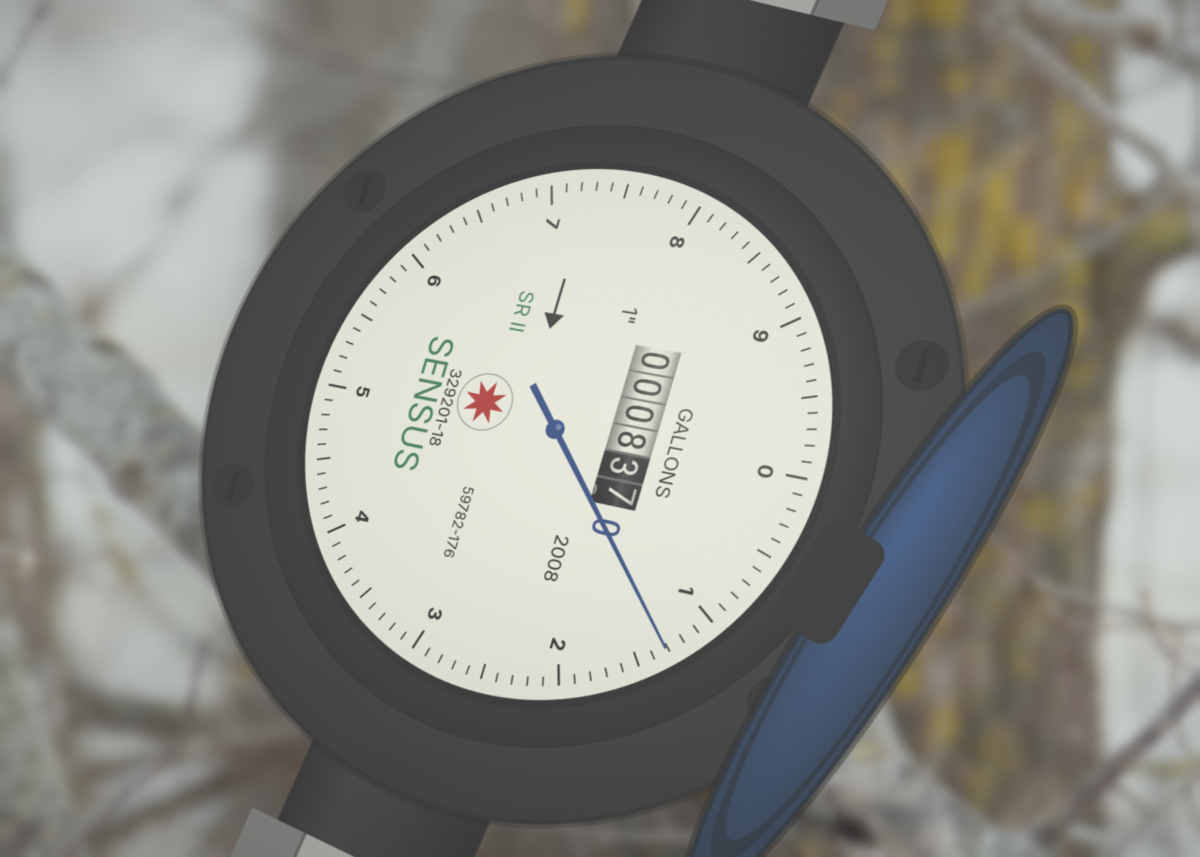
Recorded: 8371.3 gal
